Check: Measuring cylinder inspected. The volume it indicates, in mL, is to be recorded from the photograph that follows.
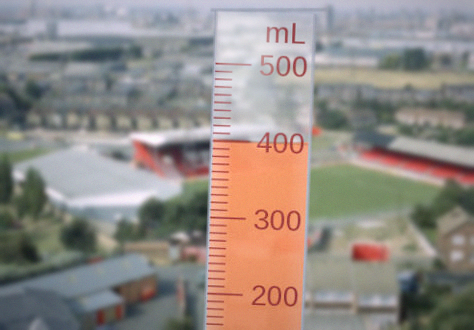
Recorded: 400 mL
